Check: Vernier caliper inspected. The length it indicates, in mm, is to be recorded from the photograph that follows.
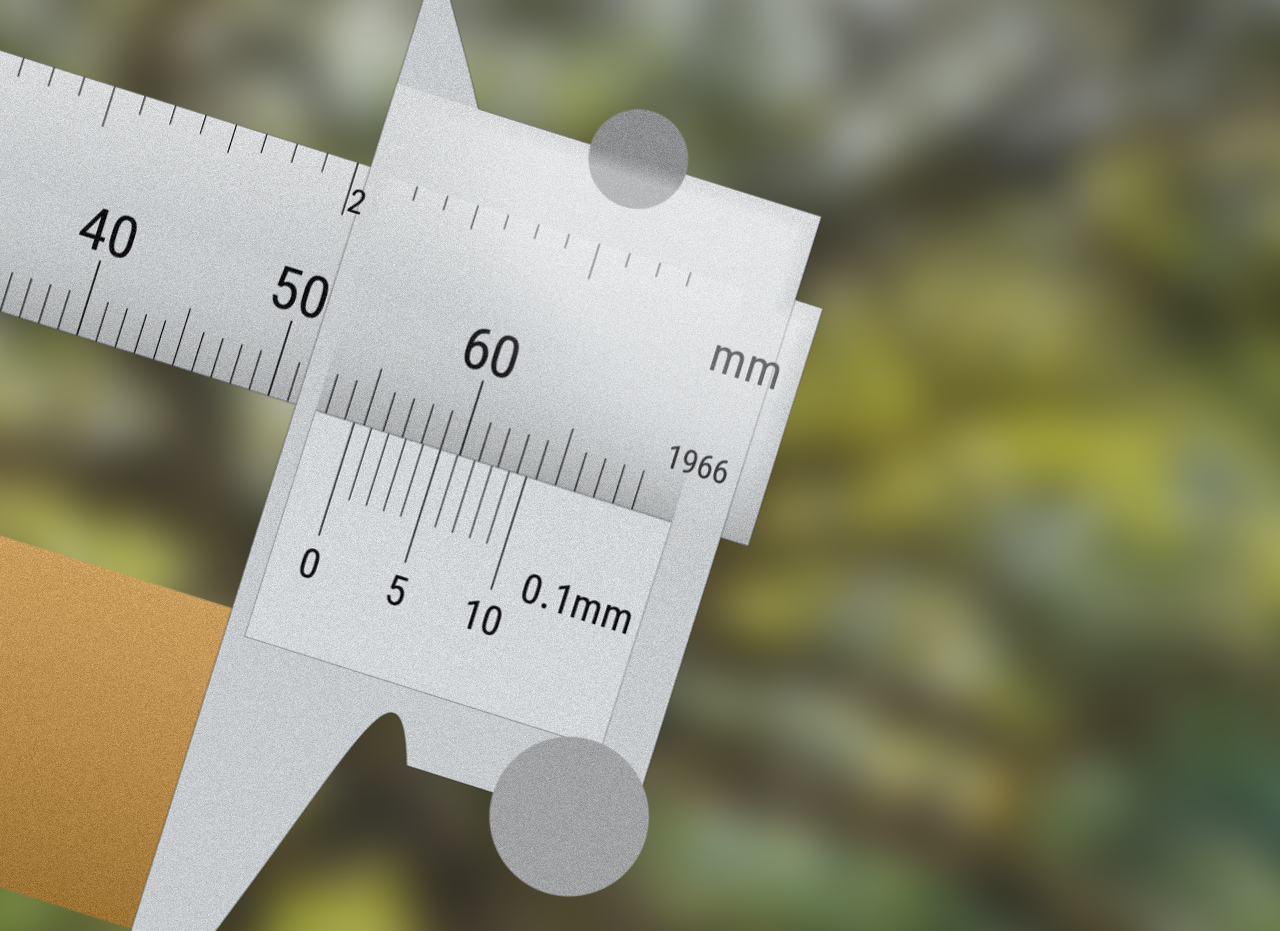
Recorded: 54.5 mm
